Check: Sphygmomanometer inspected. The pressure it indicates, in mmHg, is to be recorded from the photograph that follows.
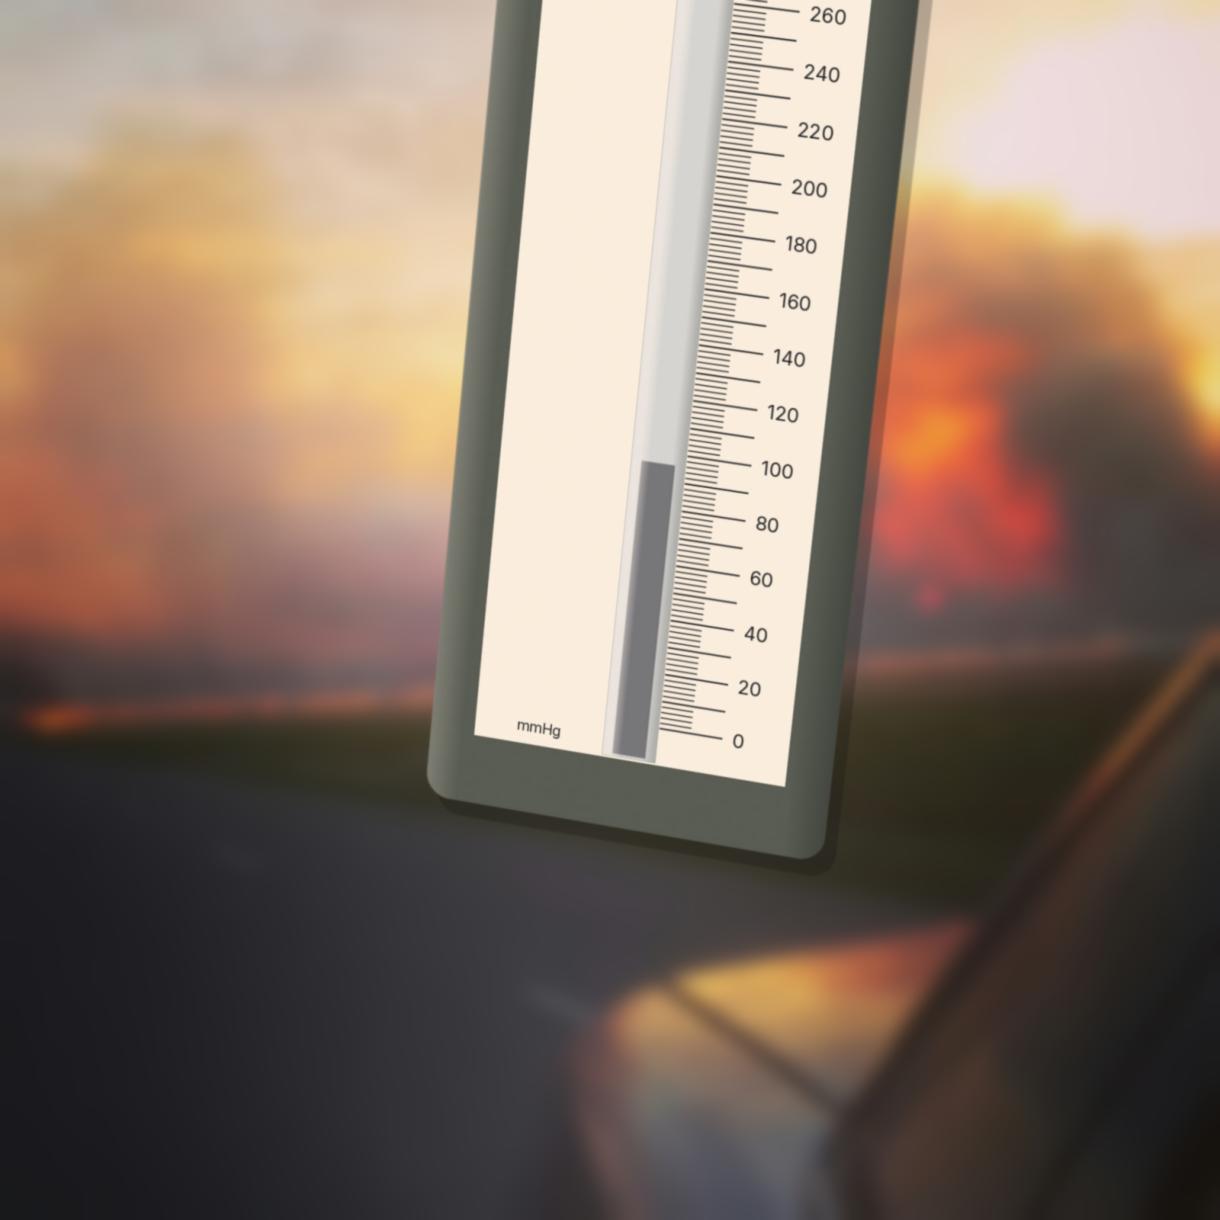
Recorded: 96 mmHg
